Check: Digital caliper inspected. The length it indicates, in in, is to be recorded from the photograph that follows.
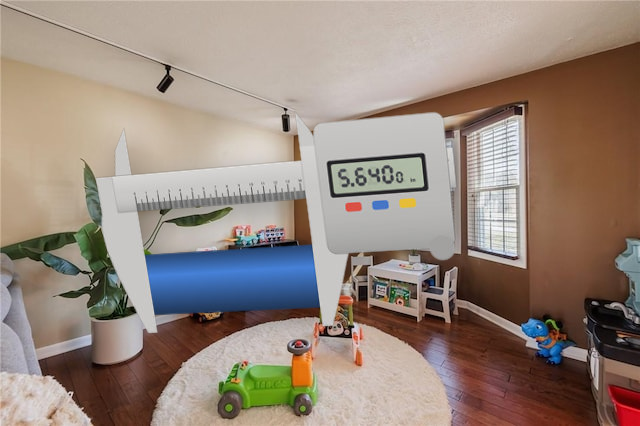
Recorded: 5.6400 in
